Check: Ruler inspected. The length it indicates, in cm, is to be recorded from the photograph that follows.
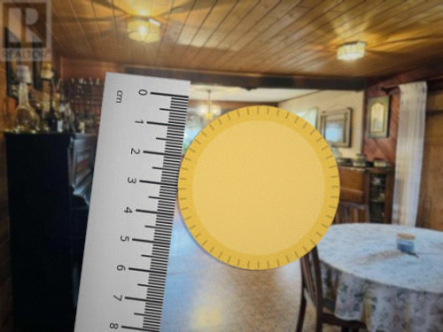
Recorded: 5.5 cm
